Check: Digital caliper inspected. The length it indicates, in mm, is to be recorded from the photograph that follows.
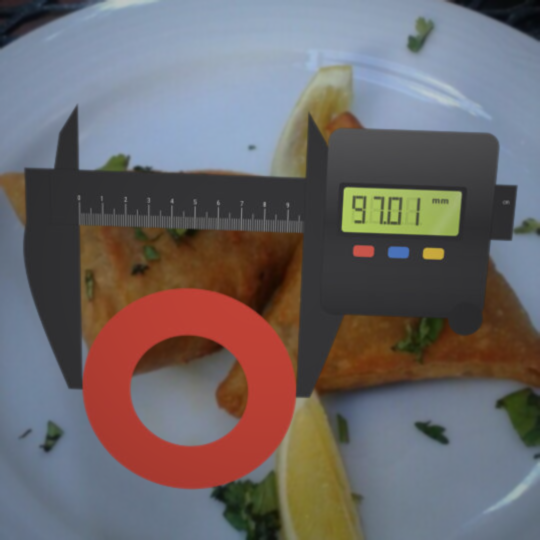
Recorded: 97.01 mm
